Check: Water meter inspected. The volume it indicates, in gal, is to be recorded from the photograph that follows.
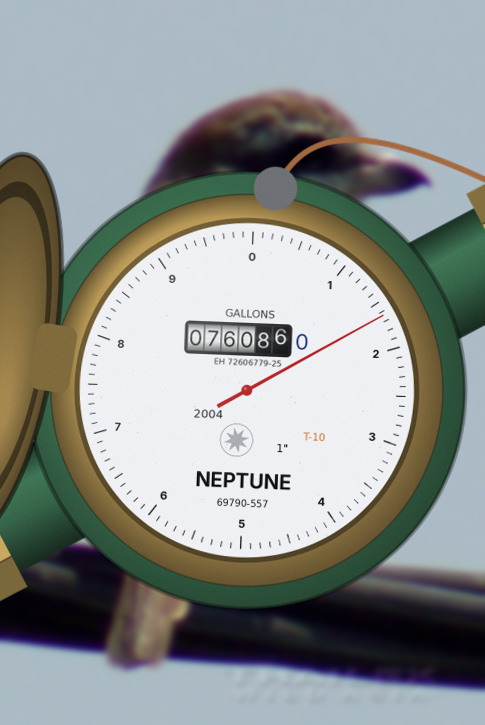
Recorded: 760861.6 gal
